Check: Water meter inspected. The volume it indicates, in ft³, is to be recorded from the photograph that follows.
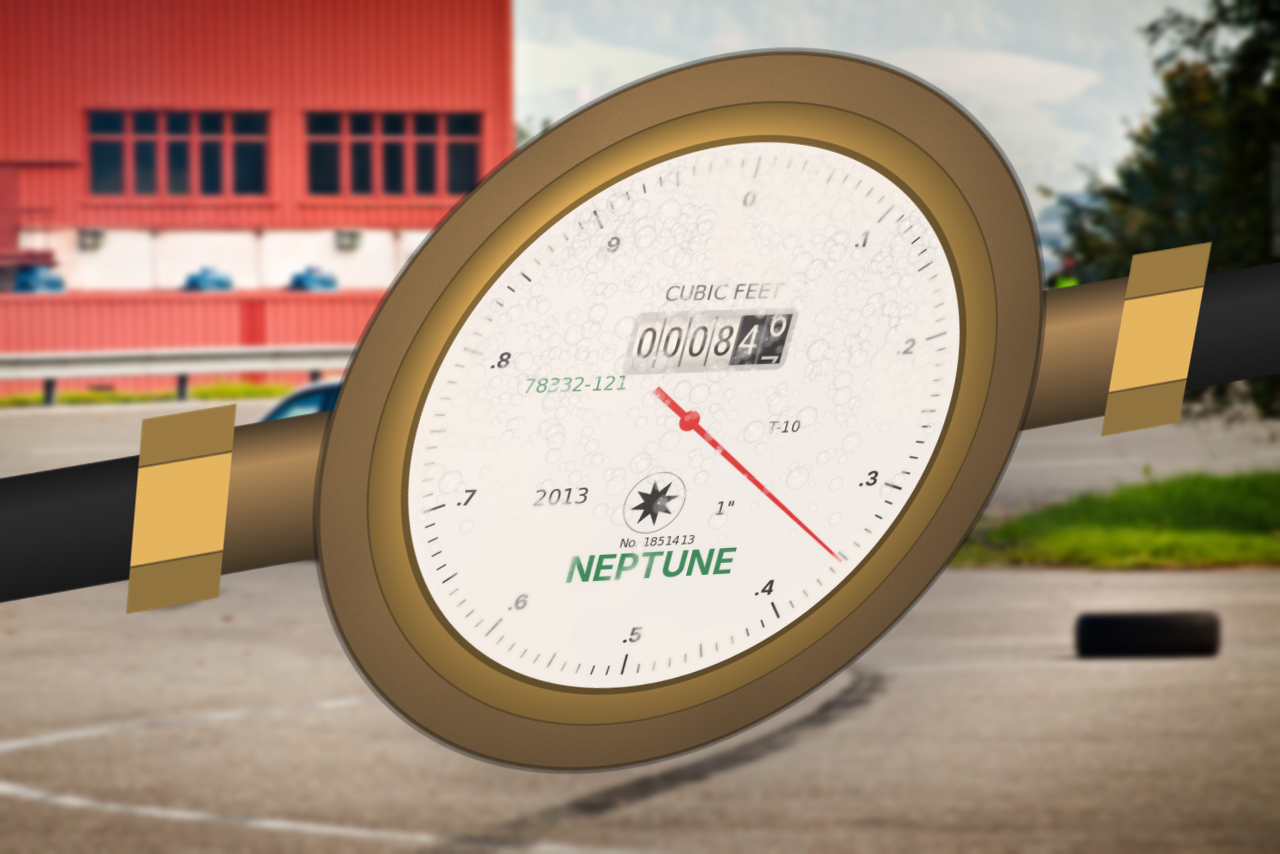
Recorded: 846.35 ft³
